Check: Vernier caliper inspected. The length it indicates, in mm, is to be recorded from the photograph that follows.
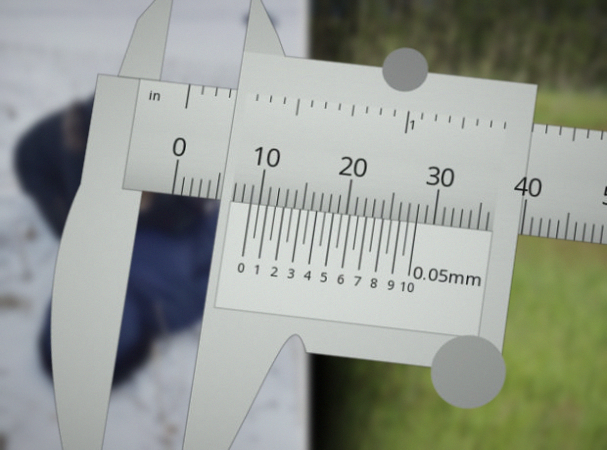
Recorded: 9.0 mm
